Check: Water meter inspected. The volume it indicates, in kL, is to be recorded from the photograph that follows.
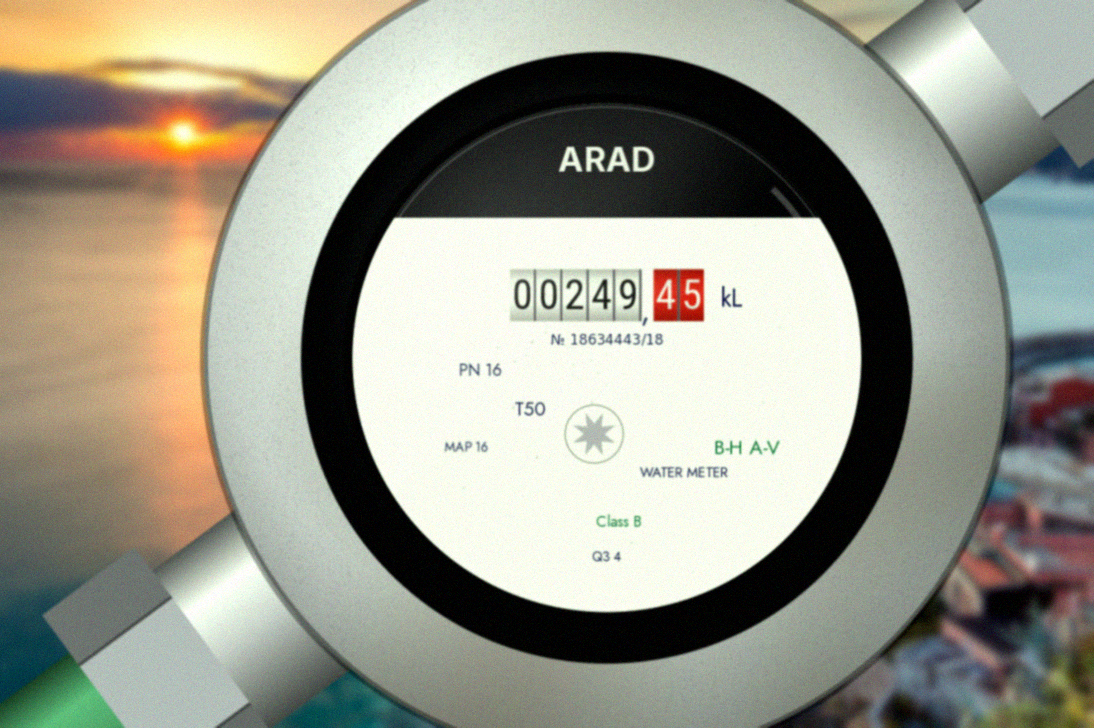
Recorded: 249.45 kL
